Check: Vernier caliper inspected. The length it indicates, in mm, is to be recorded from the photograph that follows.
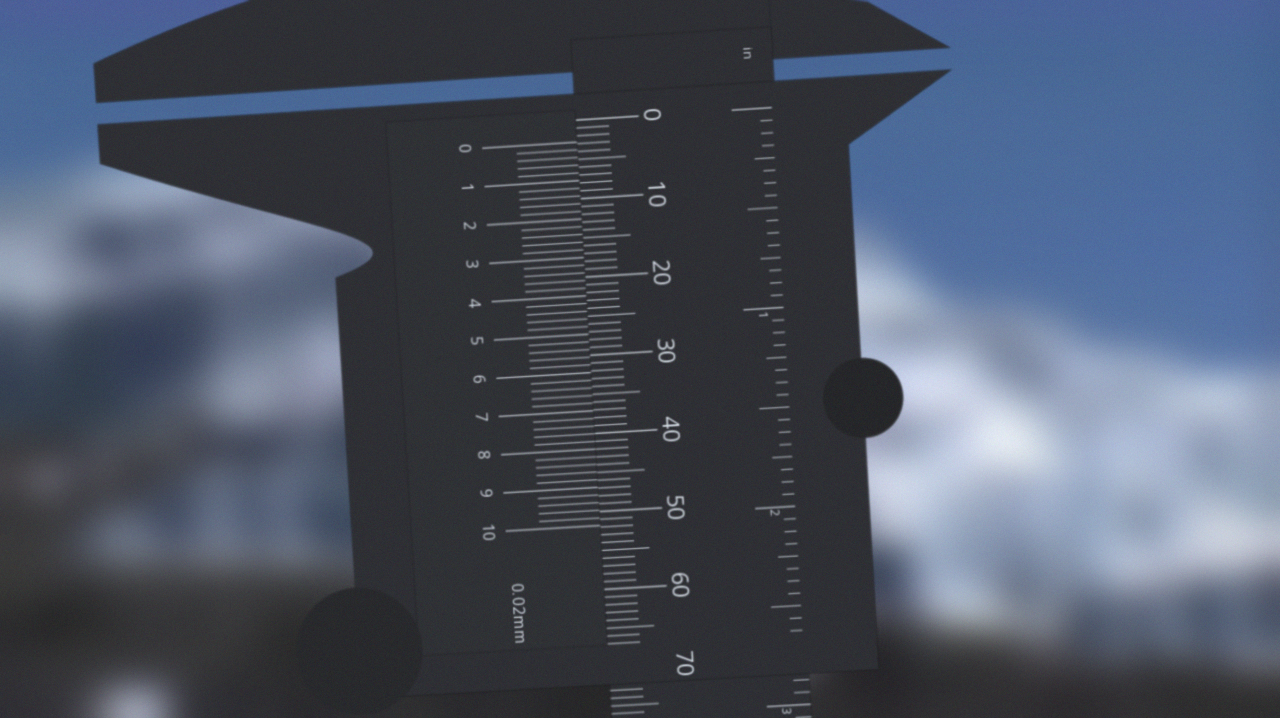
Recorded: 2.8 mm
